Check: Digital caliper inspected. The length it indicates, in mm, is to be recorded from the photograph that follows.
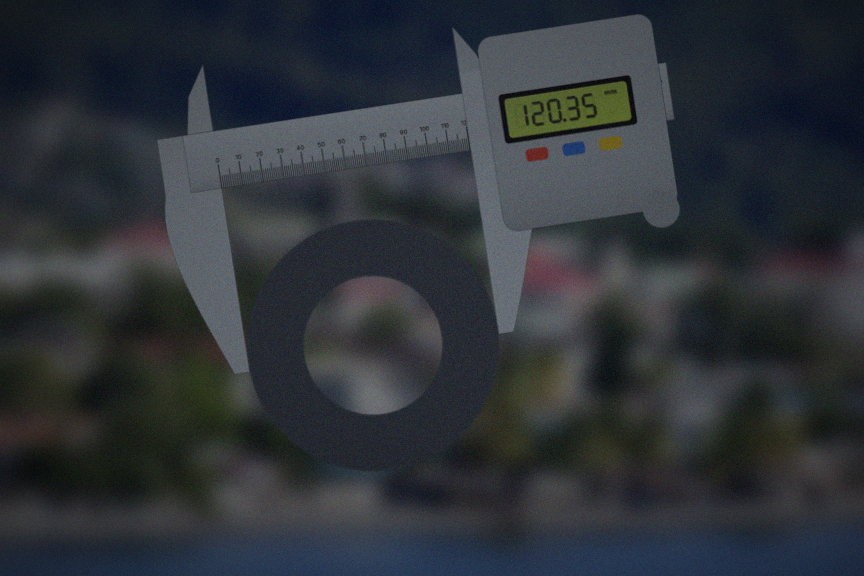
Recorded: 120.35 mm
